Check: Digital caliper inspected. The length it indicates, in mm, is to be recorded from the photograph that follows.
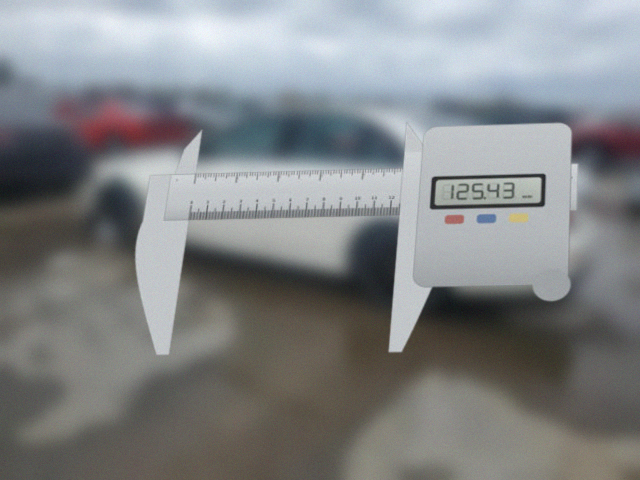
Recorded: 125.43 mm
